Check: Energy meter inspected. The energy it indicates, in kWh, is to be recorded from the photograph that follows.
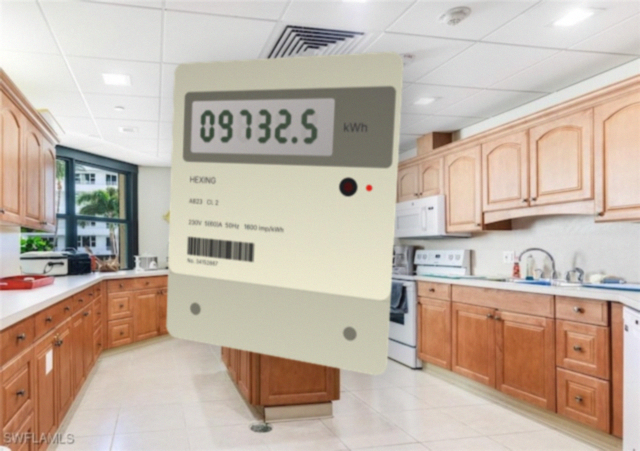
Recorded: 9732.5 kWh
